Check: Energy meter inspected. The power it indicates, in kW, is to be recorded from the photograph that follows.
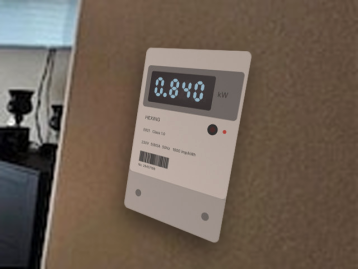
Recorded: 0.840 kW
